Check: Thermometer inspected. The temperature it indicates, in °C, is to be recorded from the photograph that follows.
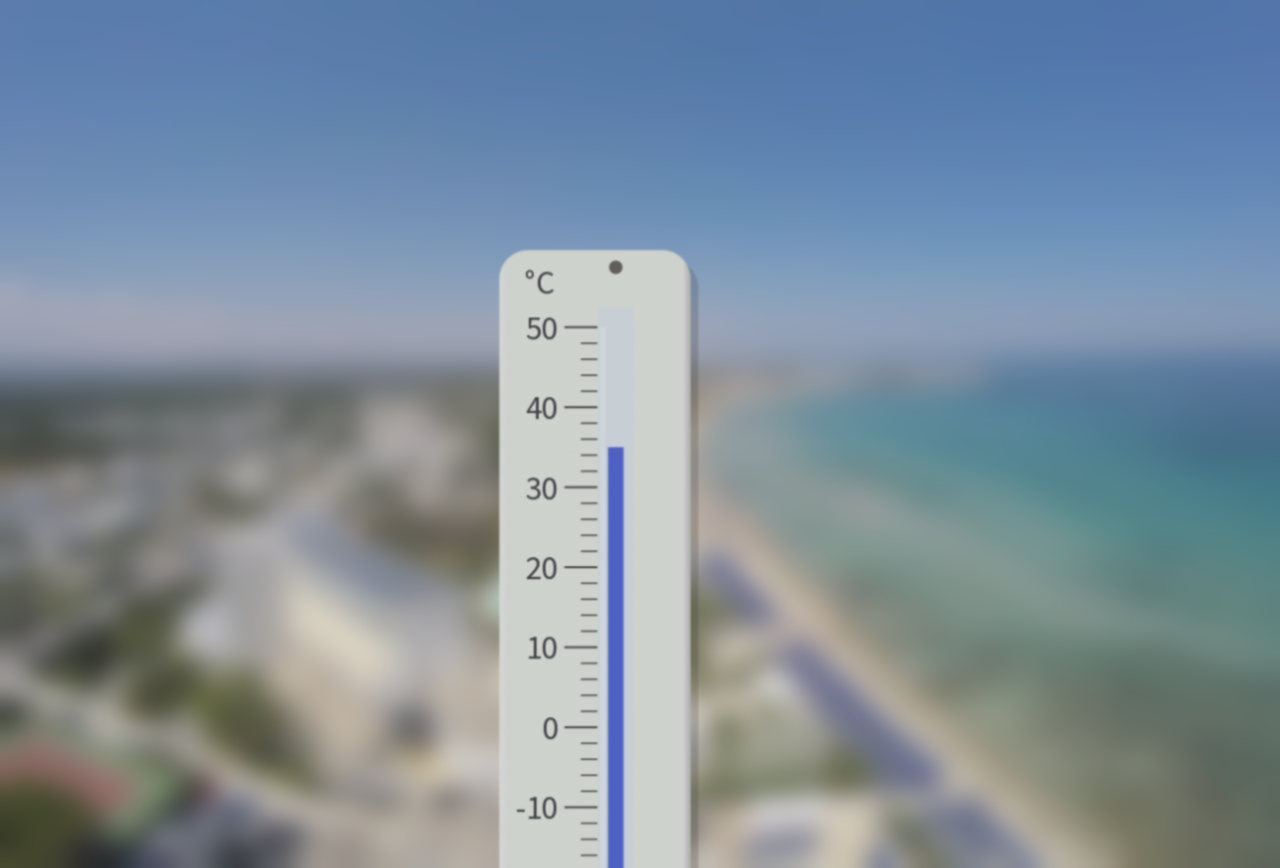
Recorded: 35 °C
